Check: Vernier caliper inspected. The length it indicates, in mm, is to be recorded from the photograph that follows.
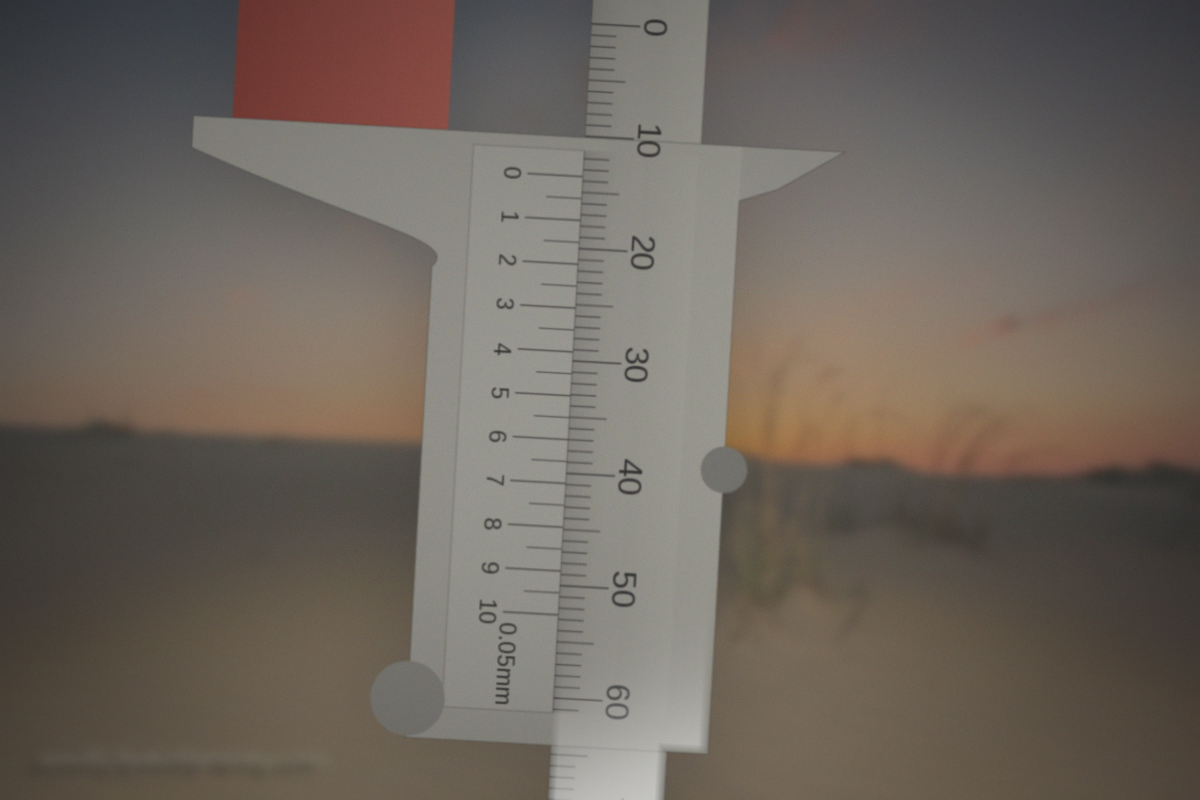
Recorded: 13.6 mm
